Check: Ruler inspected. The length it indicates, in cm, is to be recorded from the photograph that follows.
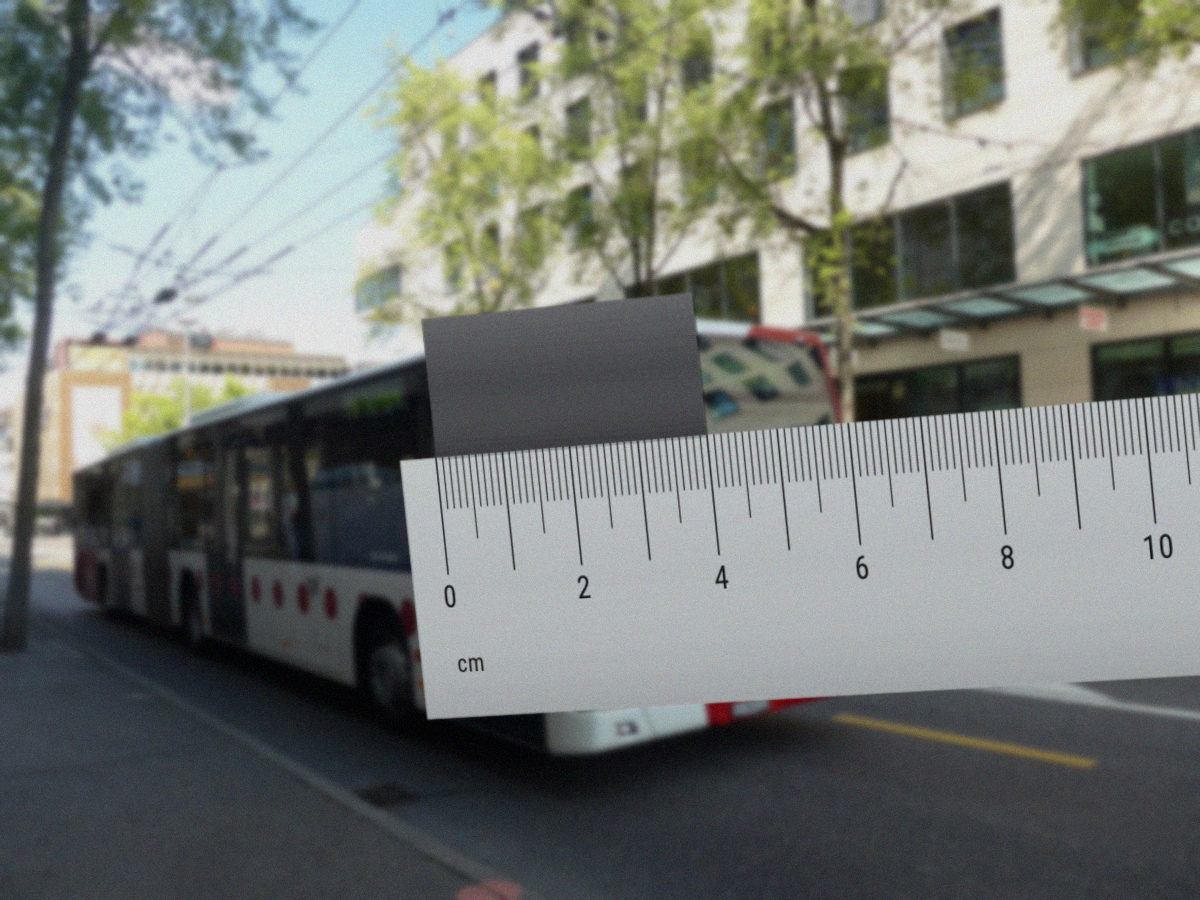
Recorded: 4 cm
